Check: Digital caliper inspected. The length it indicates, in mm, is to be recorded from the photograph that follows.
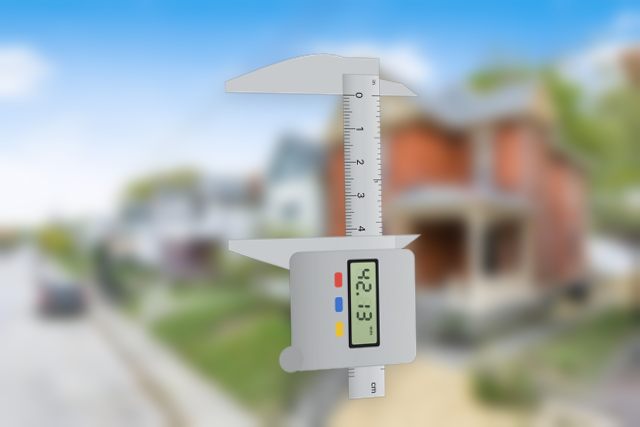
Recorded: 42.13 mm
